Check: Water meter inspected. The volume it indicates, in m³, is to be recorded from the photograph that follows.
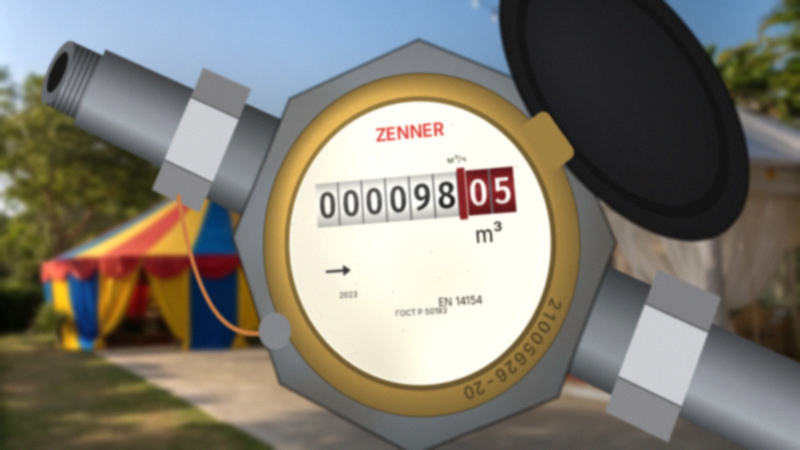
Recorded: 98.05 m³
